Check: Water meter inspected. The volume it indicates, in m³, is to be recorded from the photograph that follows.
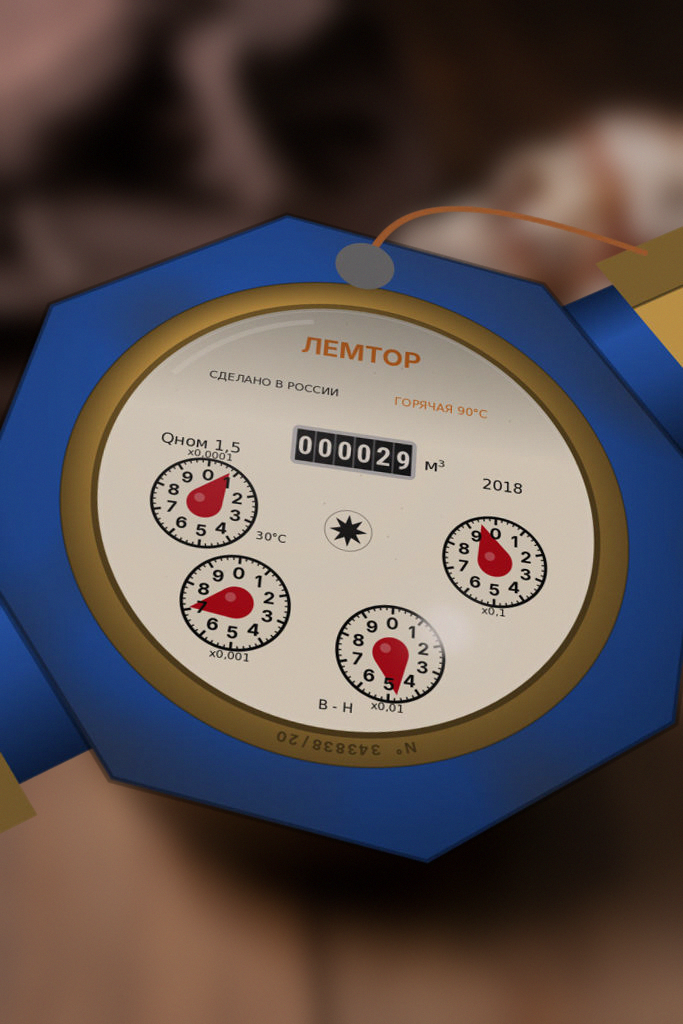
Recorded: 28.9470 m³
